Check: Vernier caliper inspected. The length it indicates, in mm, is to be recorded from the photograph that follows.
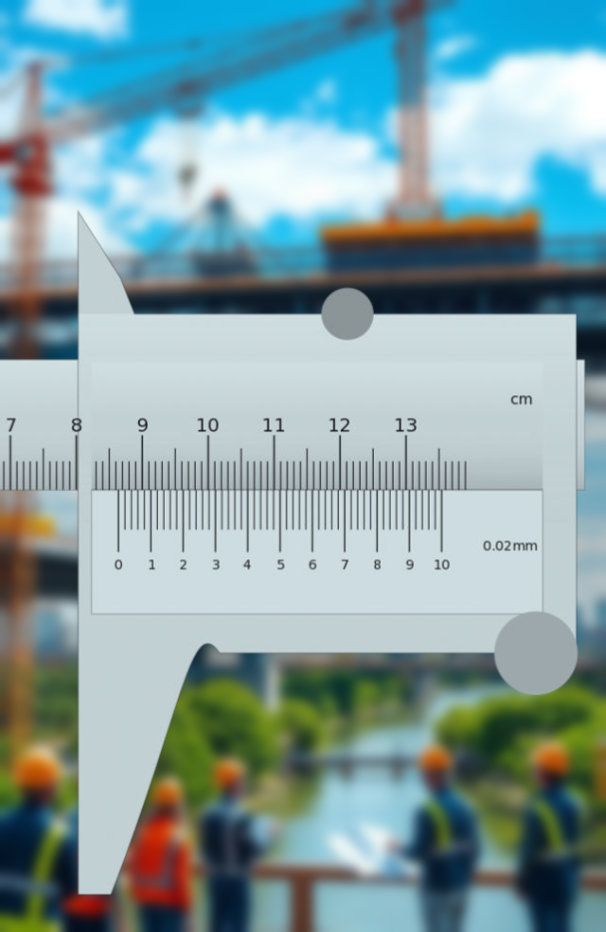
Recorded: 86.4 mm
